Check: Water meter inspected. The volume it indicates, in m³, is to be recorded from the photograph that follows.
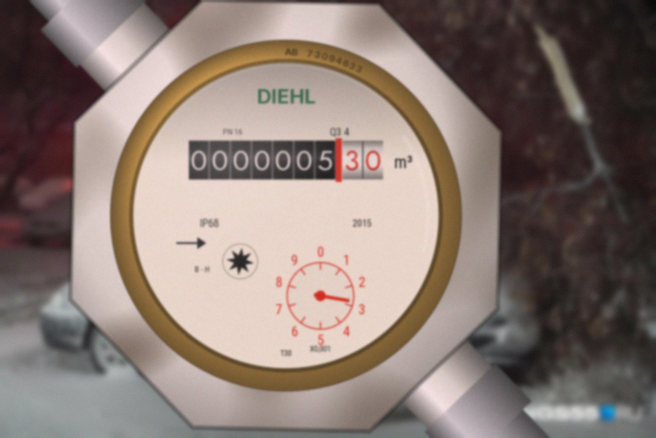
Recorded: 5.302 m³
